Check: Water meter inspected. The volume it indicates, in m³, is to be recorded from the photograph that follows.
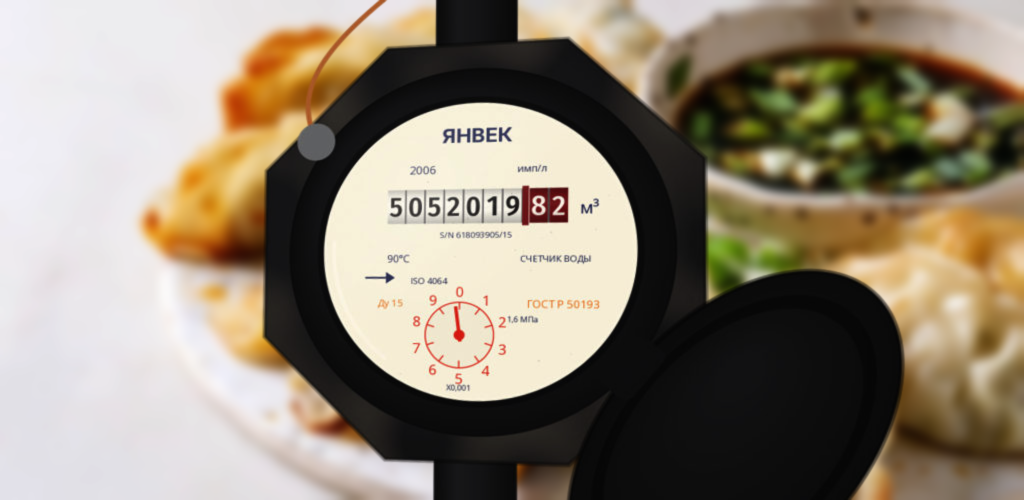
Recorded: 5052019.819 m³
